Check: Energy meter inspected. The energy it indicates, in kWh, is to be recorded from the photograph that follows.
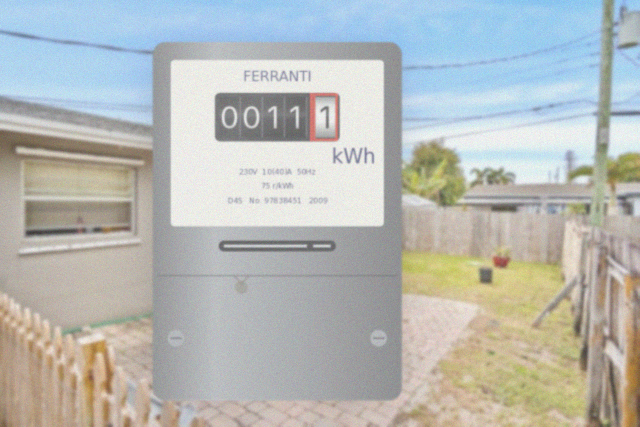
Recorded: 11.1 kWh
